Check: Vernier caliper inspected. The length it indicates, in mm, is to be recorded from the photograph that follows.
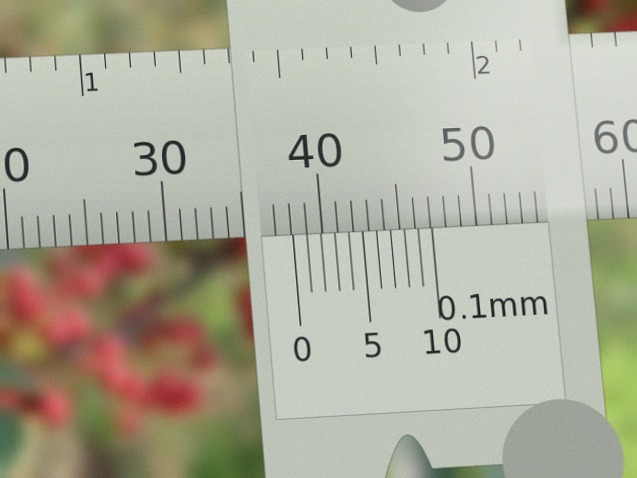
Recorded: 38.1 mm
